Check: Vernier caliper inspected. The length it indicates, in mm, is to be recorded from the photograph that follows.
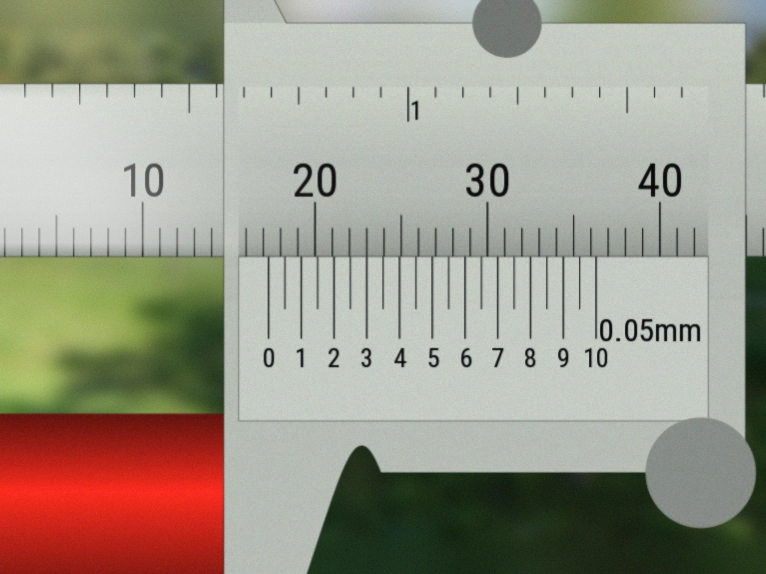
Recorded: 17.3 mm
